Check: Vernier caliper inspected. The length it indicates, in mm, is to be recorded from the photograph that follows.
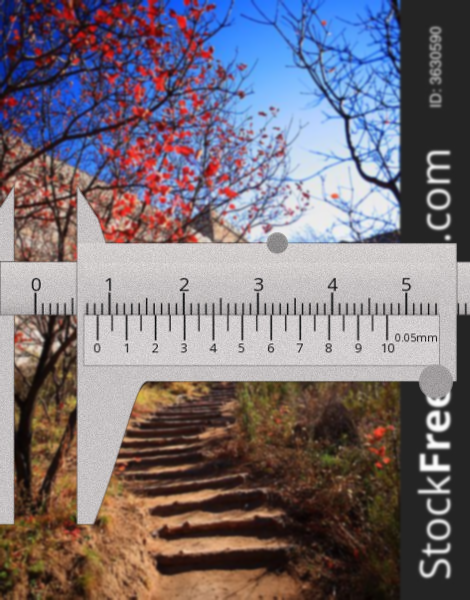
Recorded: 8.4 mm
